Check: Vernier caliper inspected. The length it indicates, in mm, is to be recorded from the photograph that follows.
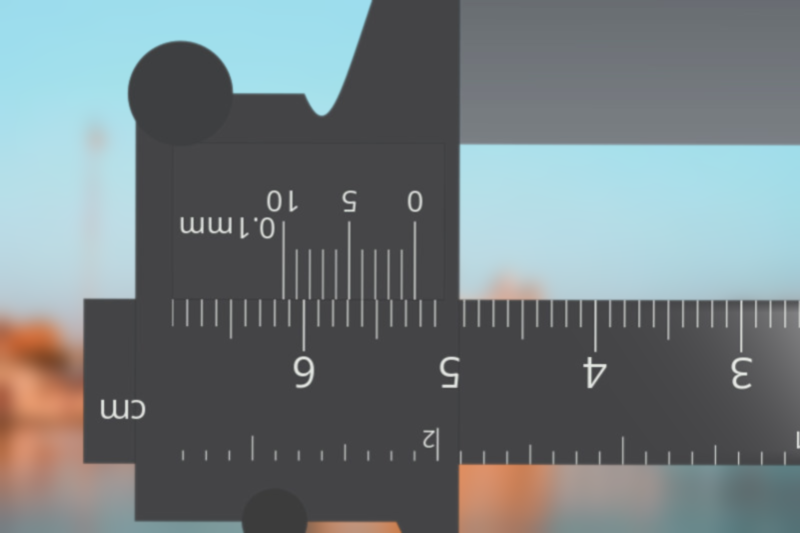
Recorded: 52.4 mm
